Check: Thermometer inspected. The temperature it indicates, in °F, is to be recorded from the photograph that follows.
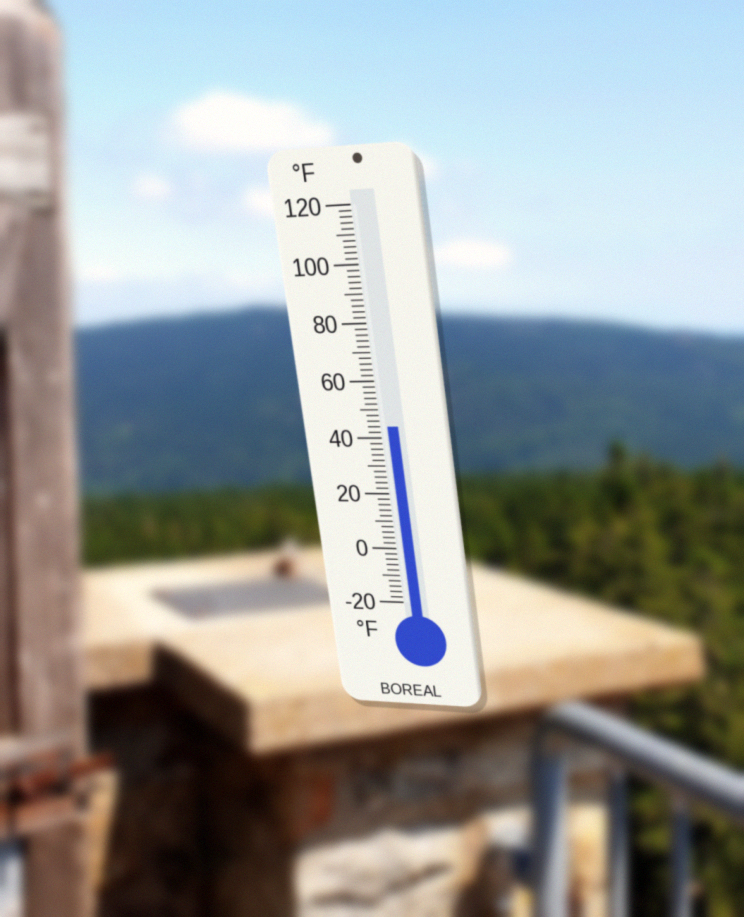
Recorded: 44 °F
